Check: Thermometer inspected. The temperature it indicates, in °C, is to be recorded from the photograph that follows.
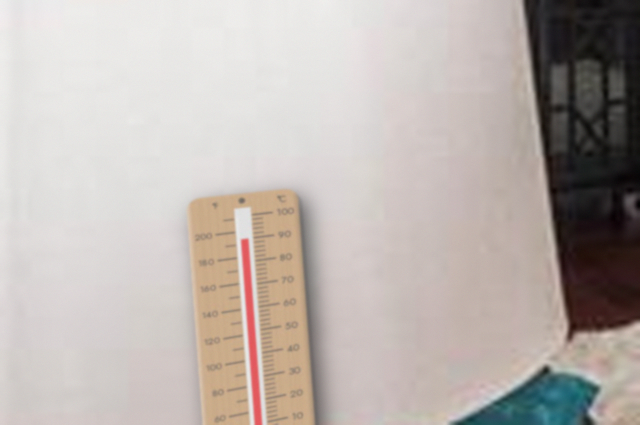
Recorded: 90 °C
